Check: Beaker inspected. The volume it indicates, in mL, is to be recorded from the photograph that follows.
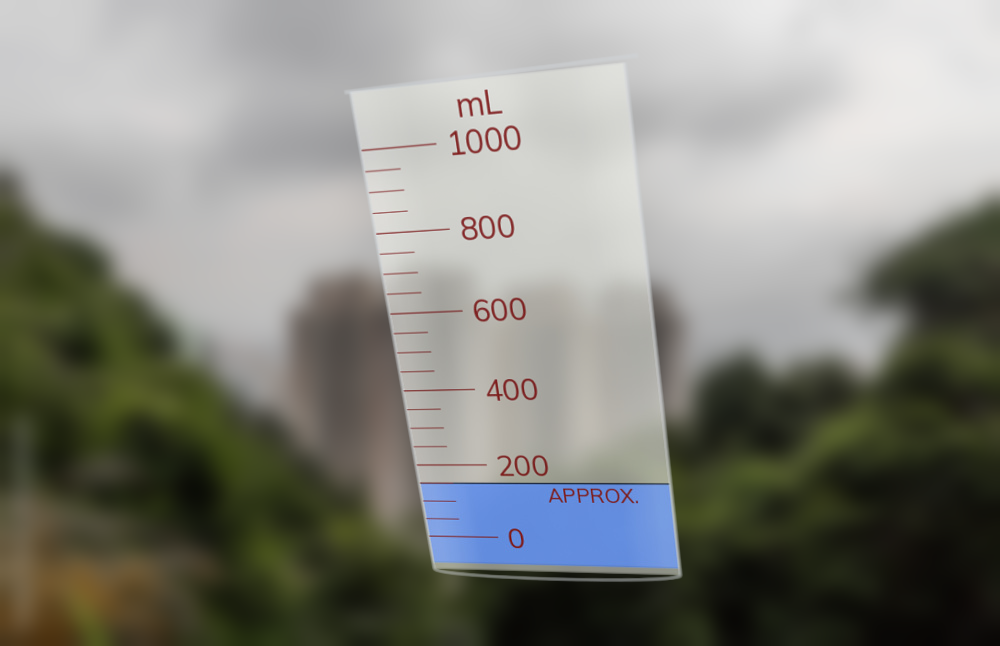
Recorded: 150 mL
